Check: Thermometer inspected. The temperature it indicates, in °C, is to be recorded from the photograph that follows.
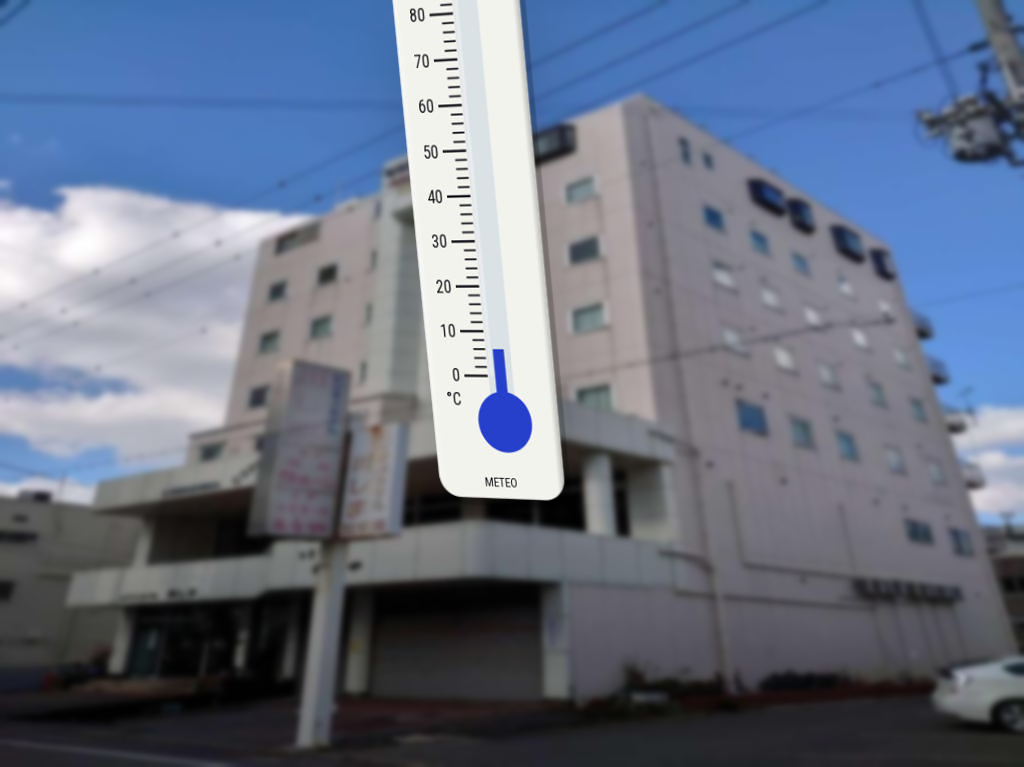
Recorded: 6 °C
